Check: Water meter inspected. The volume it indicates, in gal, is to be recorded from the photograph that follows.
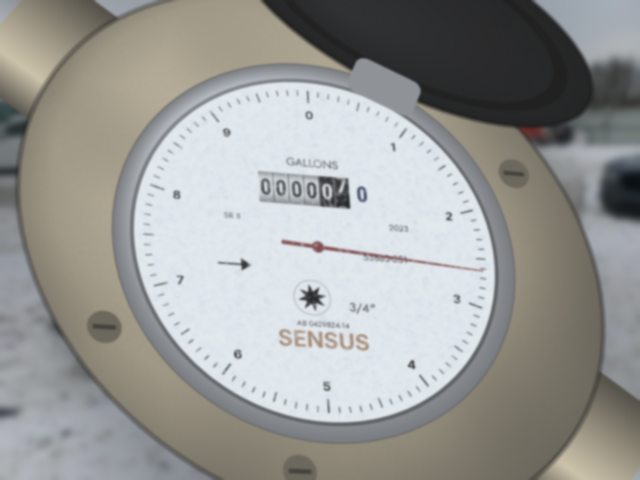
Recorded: 72.6 gal
